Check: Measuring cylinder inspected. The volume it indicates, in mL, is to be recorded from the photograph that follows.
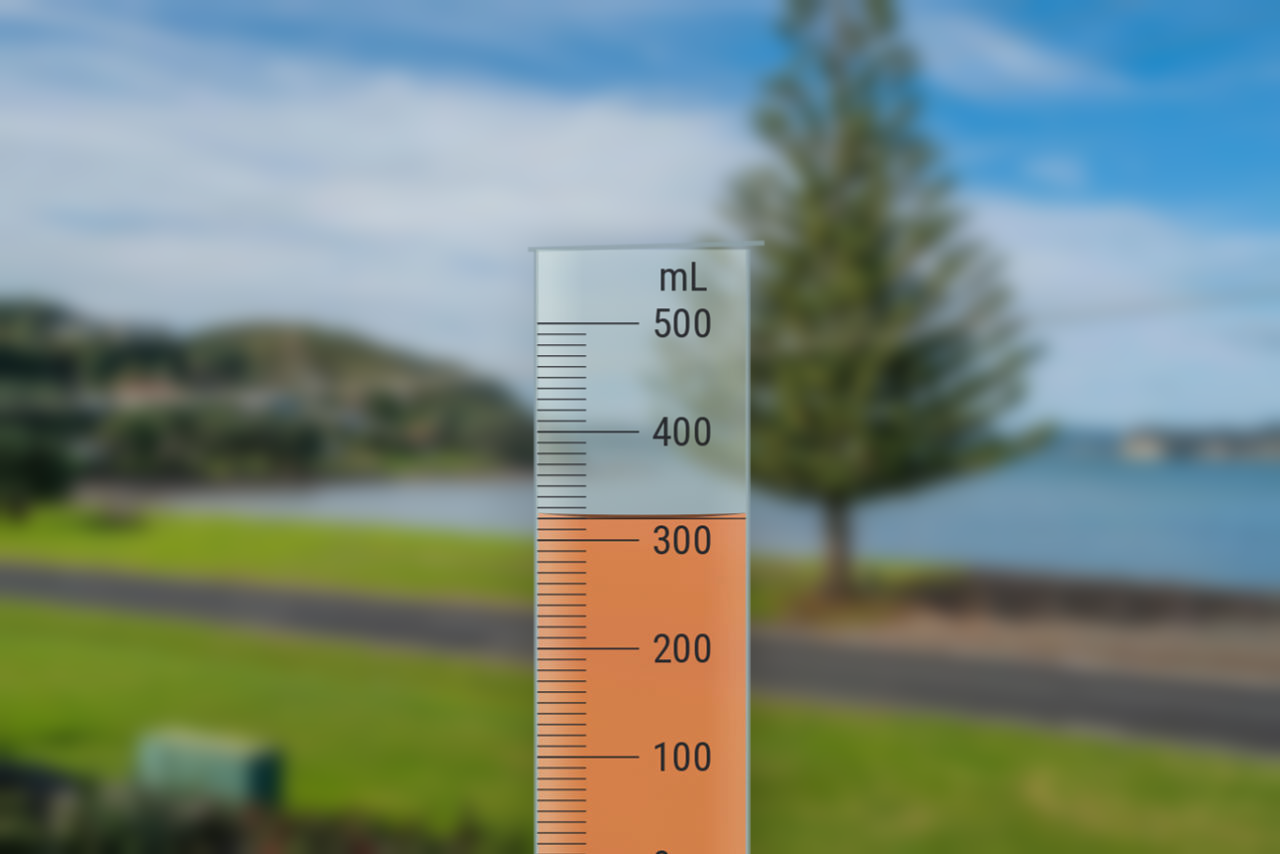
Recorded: 320 mL
